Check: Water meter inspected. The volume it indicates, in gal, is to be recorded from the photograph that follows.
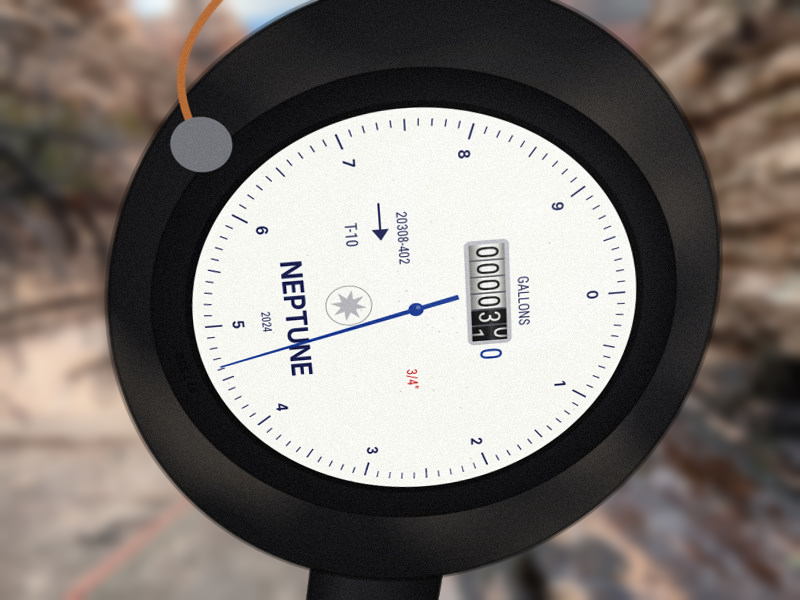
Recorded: 304.6 gal
